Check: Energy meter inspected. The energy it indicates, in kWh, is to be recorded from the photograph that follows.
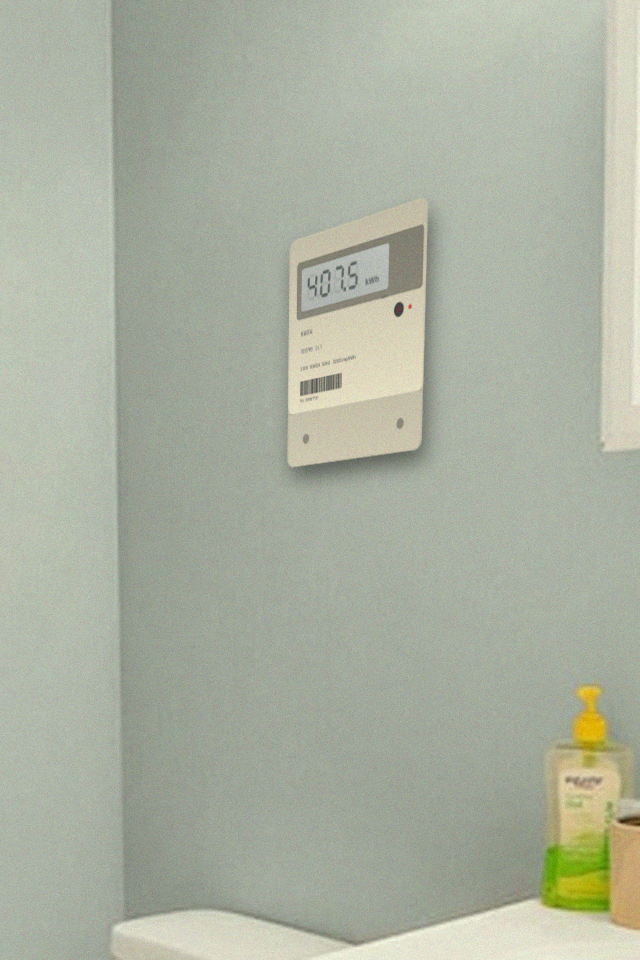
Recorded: 407.5 kWh
